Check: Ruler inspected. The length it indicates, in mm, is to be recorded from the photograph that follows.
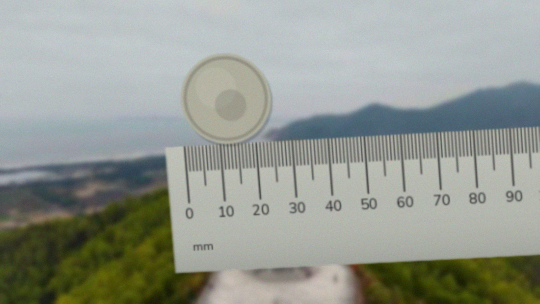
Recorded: 25 mm
